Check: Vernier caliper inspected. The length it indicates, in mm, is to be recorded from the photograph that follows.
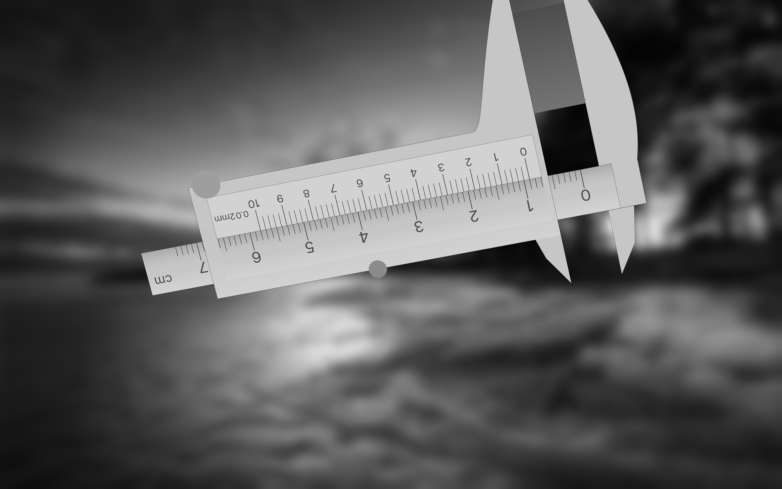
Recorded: 9.0 mm
